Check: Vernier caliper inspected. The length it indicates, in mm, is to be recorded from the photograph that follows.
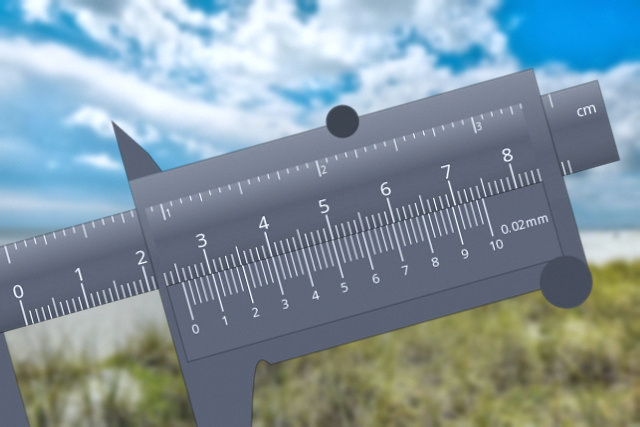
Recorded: 25.4 mm
